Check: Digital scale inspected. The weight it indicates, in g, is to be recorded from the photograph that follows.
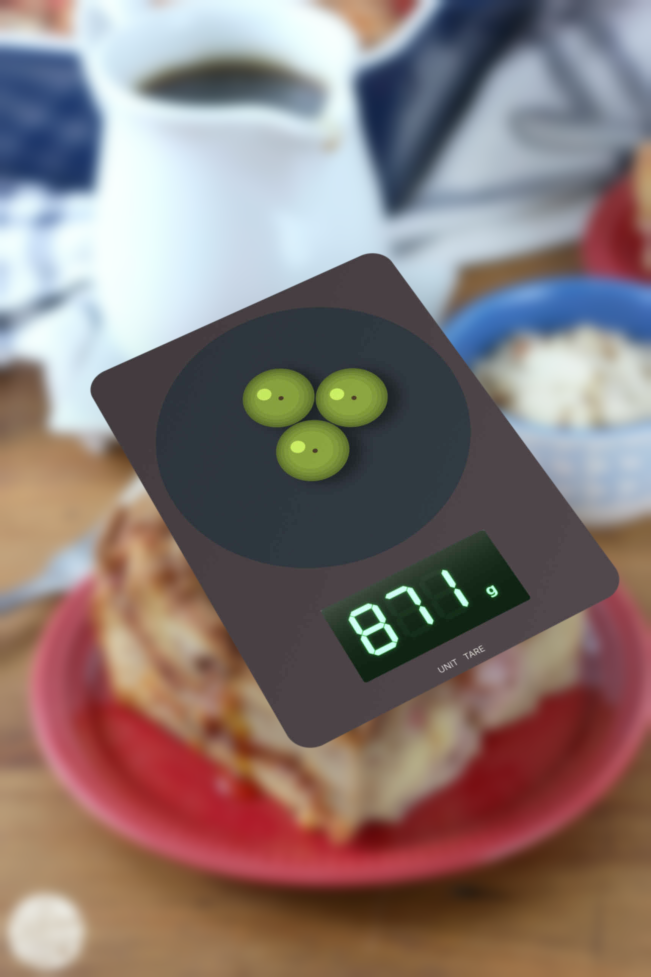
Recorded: 871 g
